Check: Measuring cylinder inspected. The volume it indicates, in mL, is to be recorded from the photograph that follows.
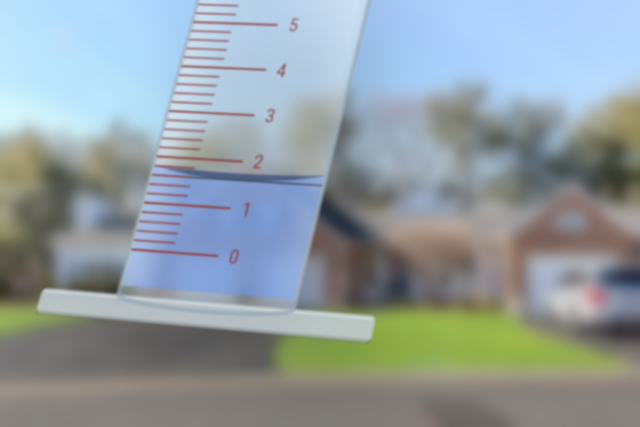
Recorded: 1.6 mL
